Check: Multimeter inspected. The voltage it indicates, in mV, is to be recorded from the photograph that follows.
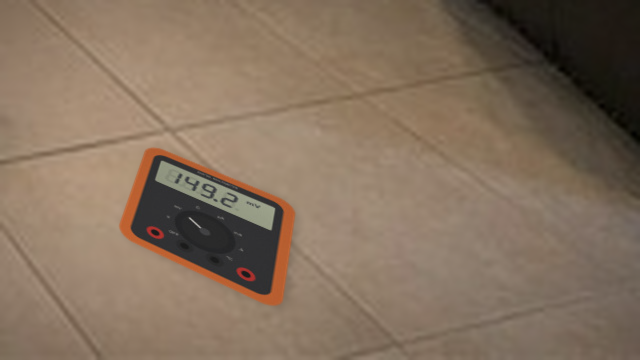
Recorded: 149.2 mV
